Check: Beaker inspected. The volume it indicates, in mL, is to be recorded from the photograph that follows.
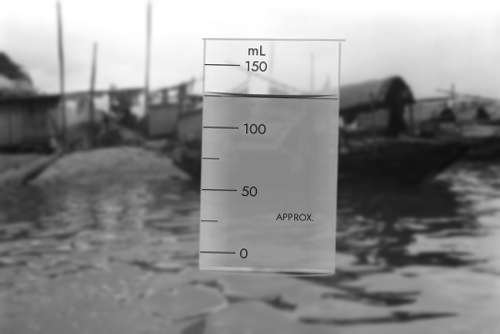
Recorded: 125 mL
